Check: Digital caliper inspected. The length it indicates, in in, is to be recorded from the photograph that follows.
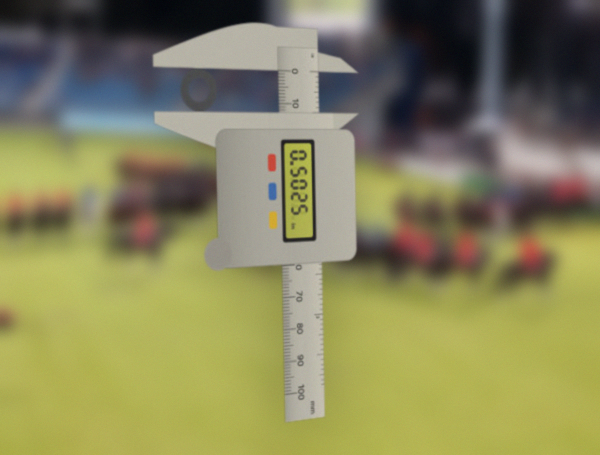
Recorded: 0.5025 in
